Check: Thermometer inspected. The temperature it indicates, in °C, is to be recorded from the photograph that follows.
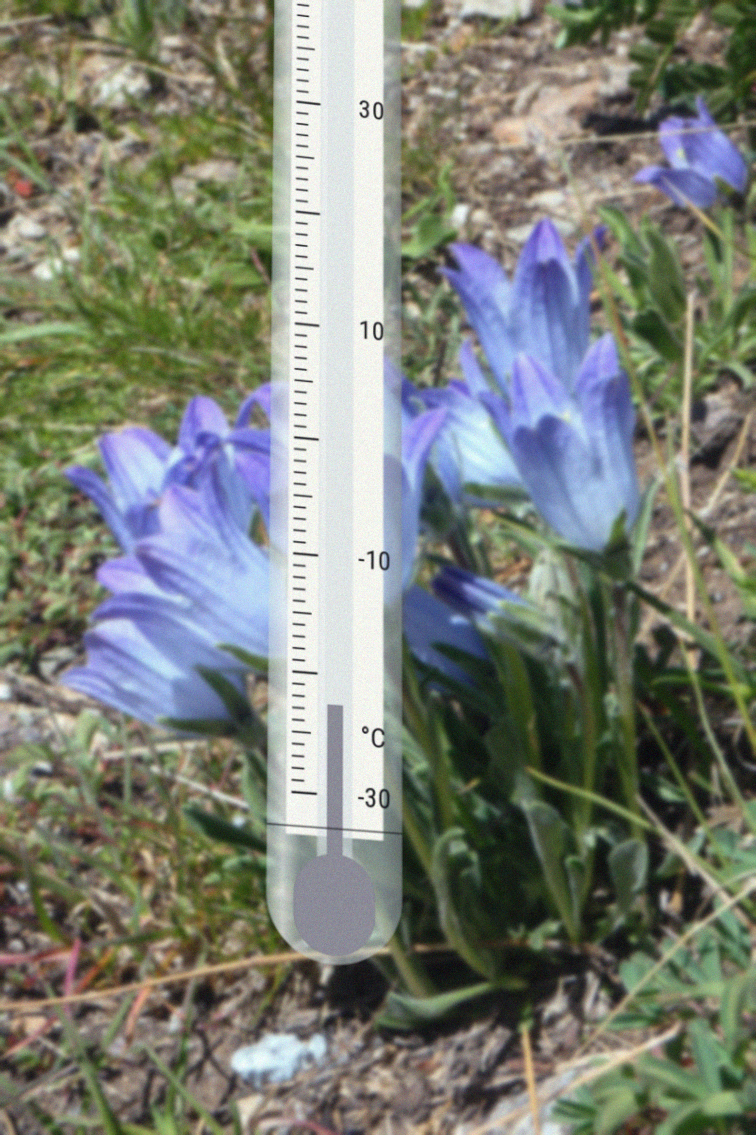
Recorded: -22.5 °C
